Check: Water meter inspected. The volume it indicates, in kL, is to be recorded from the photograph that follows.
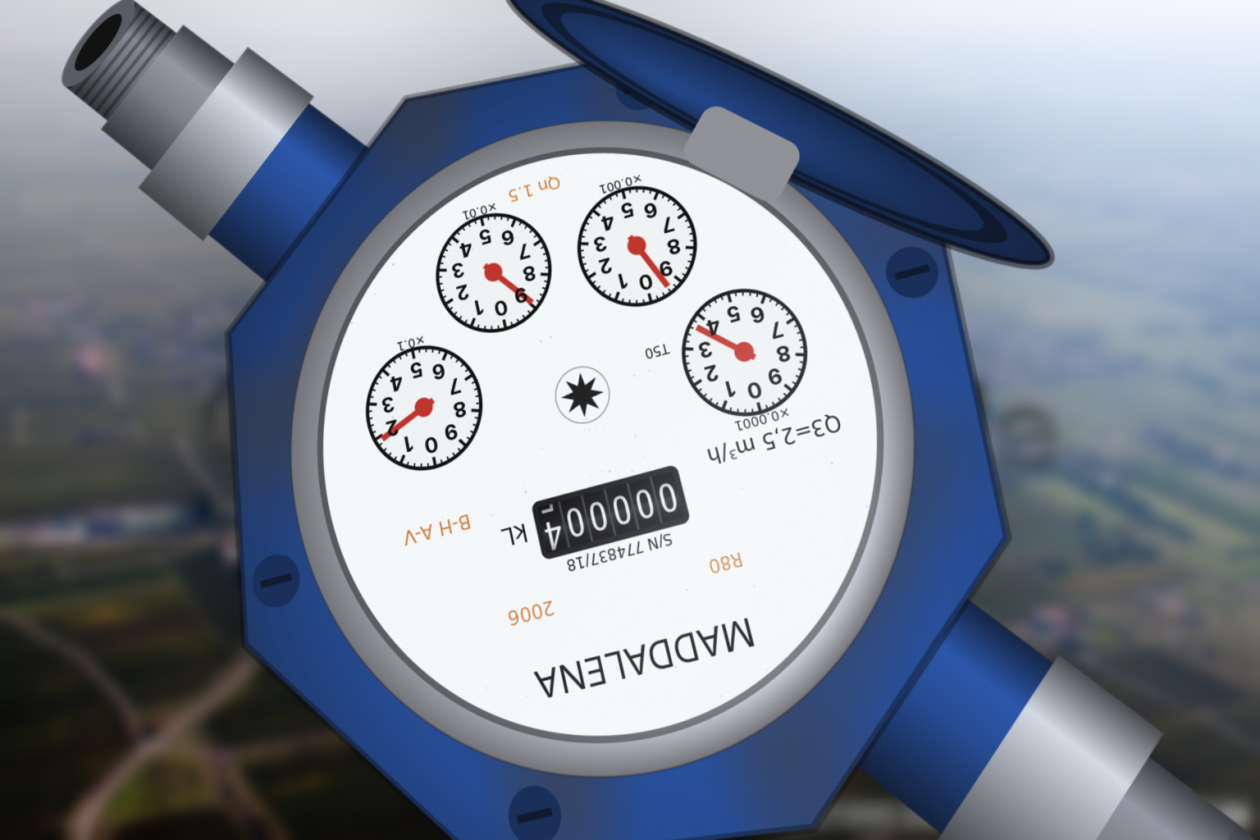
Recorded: 4.1893 kL
